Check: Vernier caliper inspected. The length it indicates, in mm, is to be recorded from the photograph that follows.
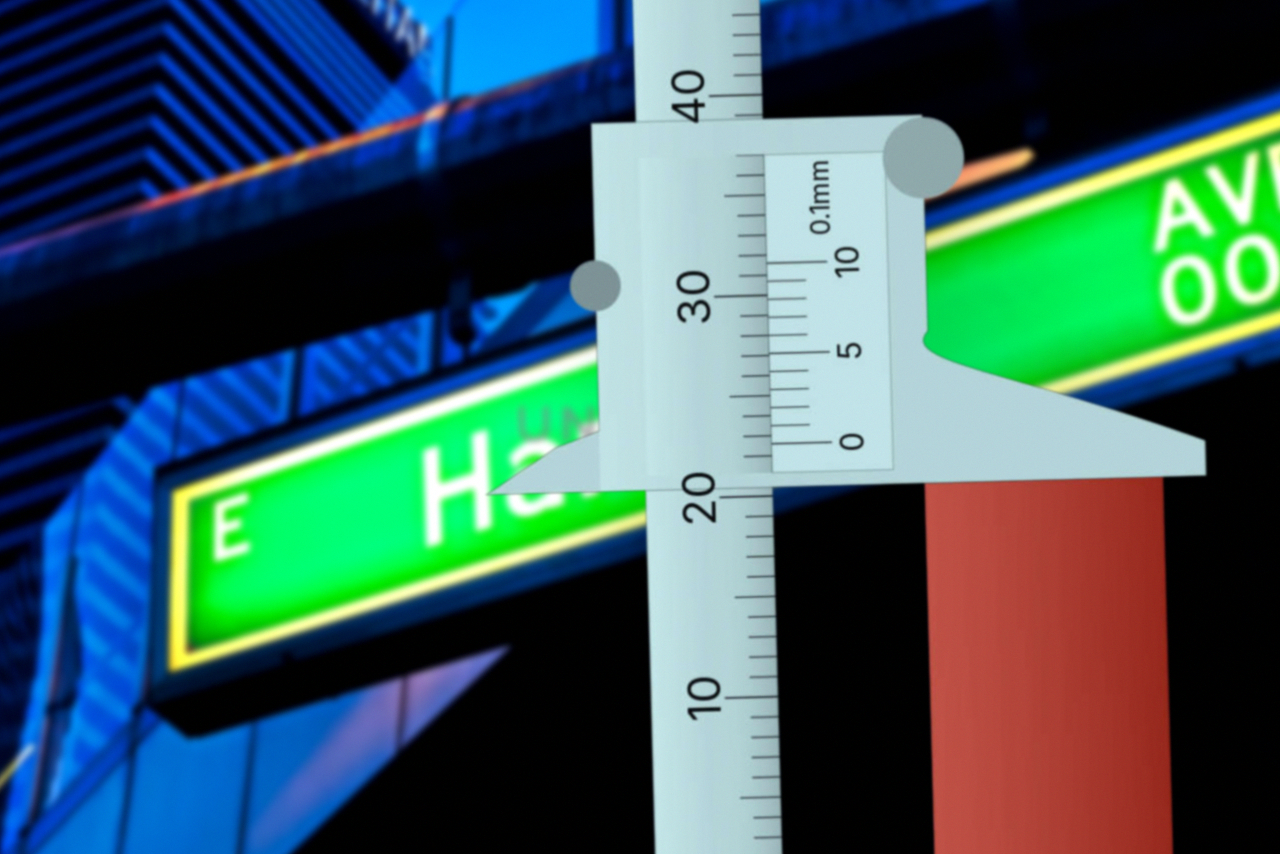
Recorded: 22.6 mm
